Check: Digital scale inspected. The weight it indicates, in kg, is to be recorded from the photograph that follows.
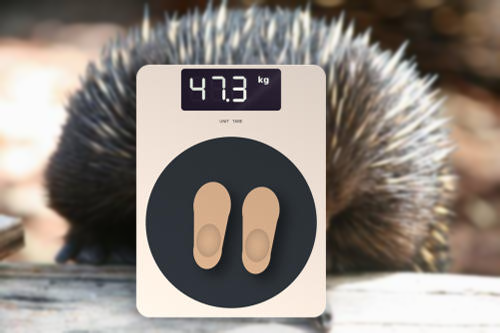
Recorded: 47.3 kg
